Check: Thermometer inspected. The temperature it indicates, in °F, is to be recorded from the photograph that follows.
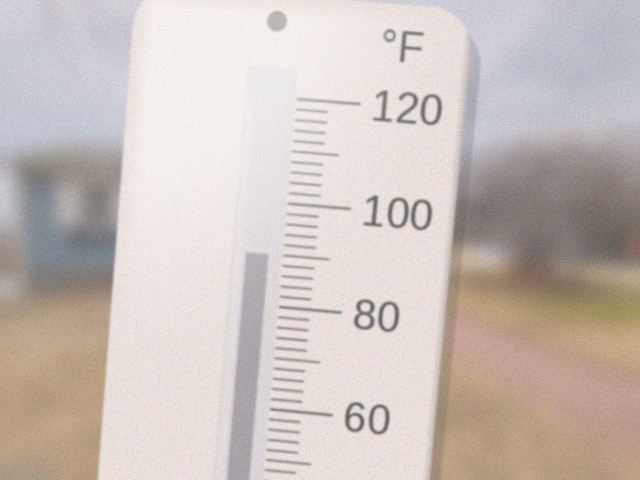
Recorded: 90 °F
